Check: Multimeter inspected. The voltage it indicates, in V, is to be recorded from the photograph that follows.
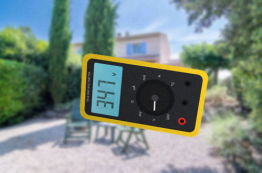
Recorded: 347 V
